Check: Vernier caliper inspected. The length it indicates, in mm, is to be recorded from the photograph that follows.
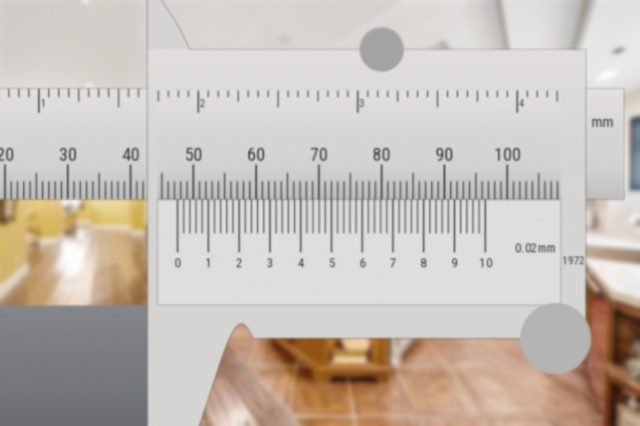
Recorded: 47.5 mm
